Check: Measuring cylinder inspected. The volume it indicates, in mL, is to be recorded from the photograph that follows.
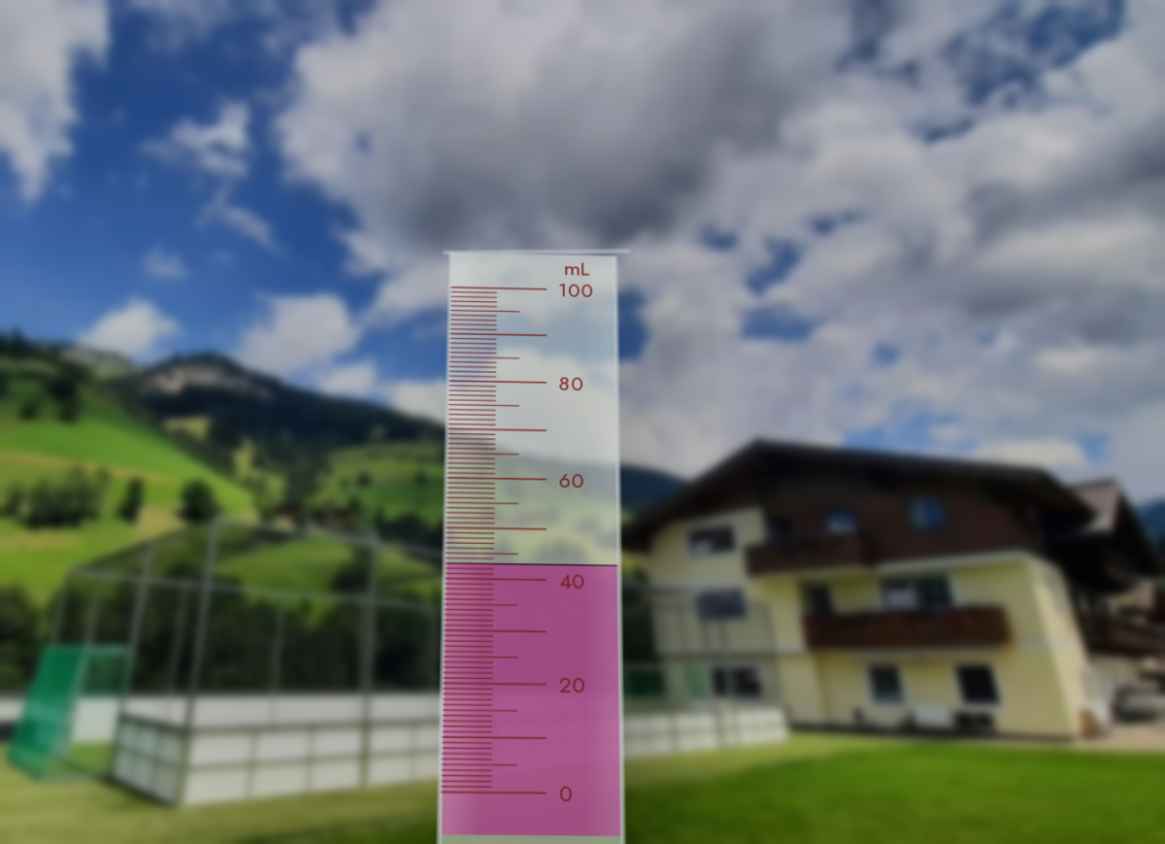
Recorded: 43 mL
